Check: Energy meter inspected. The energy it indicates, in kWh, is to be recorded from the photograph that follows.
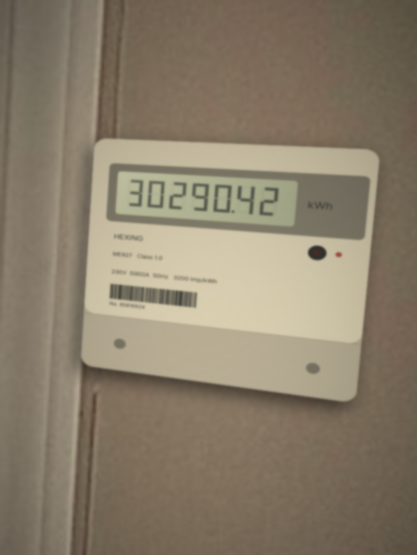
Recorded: 30290.42 kWh
